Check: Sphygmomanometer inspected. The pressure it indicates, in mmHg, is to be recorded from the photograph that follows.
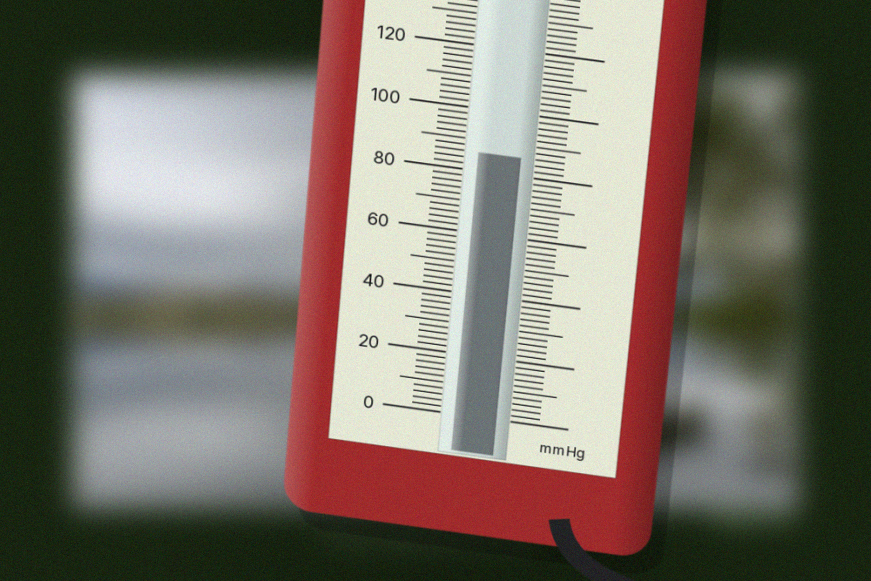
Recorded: 86 mmHg
